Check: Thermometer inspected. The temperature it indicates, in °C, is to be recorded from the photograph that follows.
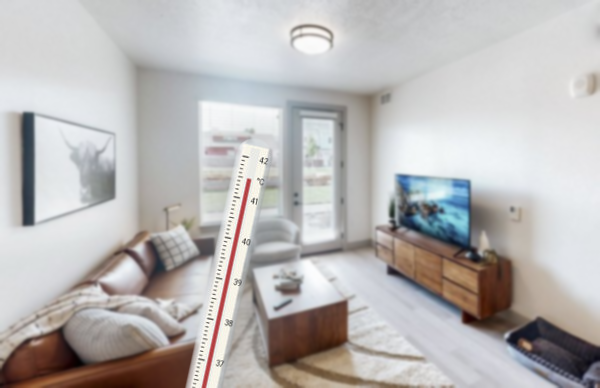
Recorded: 41.5 °C
